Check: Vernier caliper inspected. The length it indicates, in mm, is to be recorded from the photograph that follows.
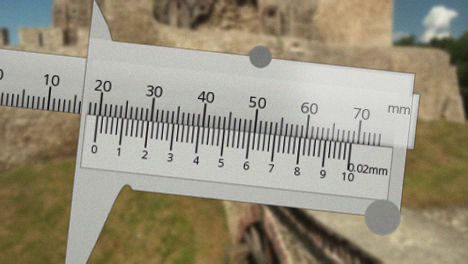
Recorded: 19.6 mm
